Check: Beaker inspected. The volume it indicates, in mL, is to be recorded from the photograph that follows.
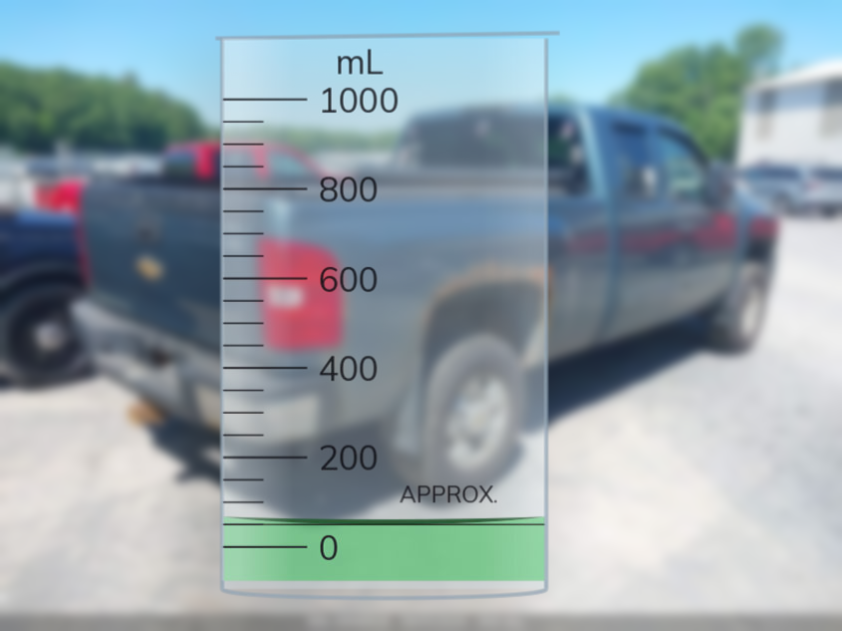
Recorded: 50 mL
